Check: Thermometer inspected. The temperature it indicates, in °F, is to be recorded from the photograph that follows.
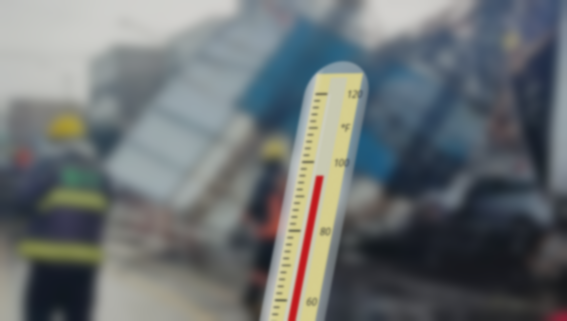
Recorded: 96 °F
